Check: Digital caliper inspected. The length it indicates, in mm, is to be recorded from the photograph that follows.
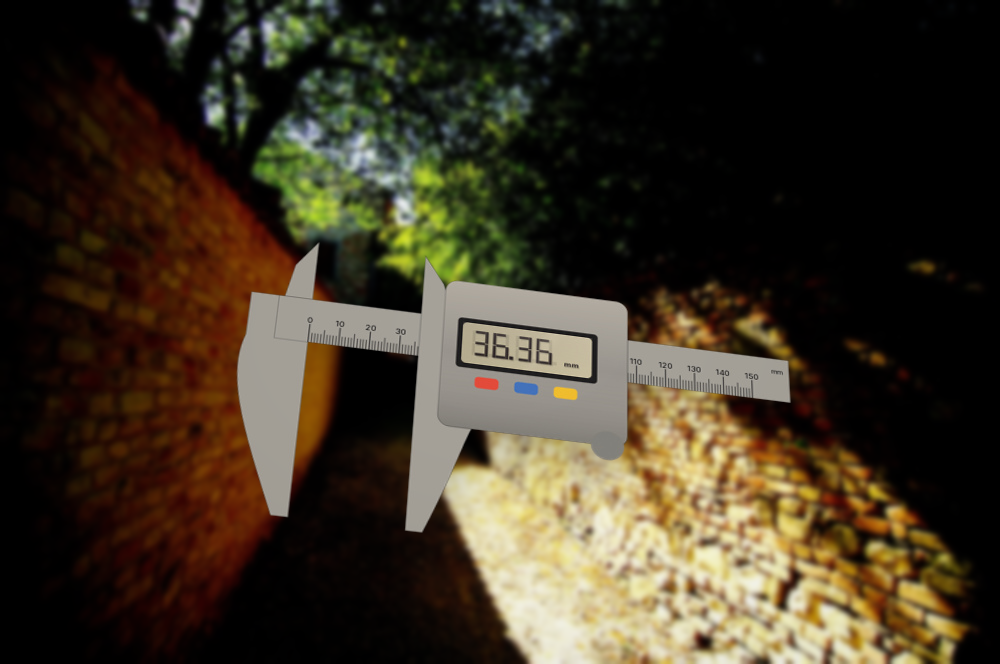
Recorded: 36.36 mm
